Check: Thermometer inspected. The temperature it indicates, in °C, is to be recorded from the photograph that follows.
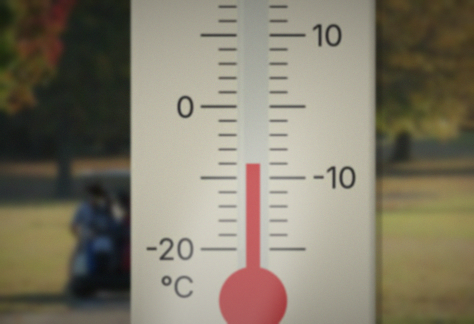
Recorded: -8 °C
